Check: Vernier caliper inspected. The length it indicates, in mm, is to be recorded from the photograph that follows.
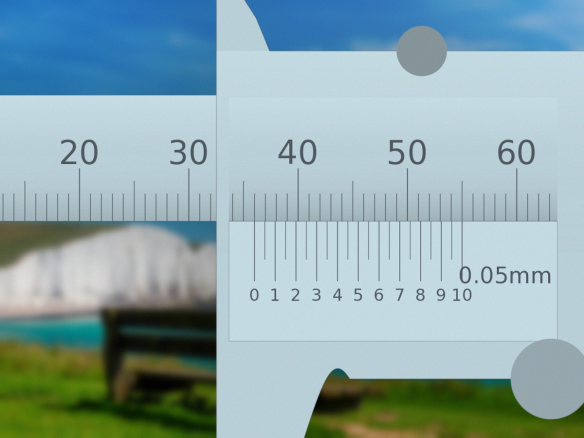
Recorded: 36.0 mm
